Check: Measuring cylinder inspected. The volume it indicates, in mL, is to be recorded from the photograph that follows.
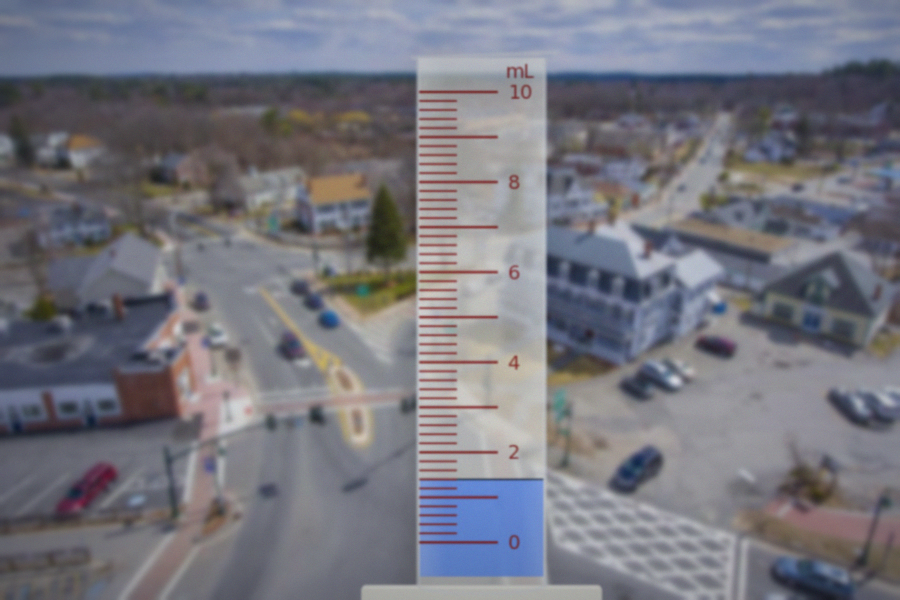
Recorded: 1.4 mL
